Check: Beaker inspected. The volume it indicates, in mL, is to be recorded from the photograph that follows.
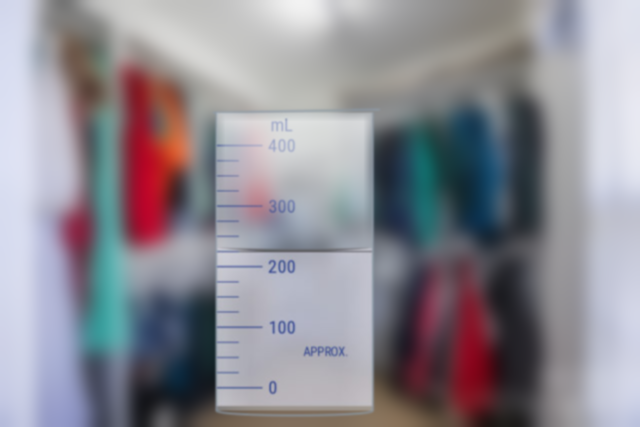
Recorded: 225 mL
